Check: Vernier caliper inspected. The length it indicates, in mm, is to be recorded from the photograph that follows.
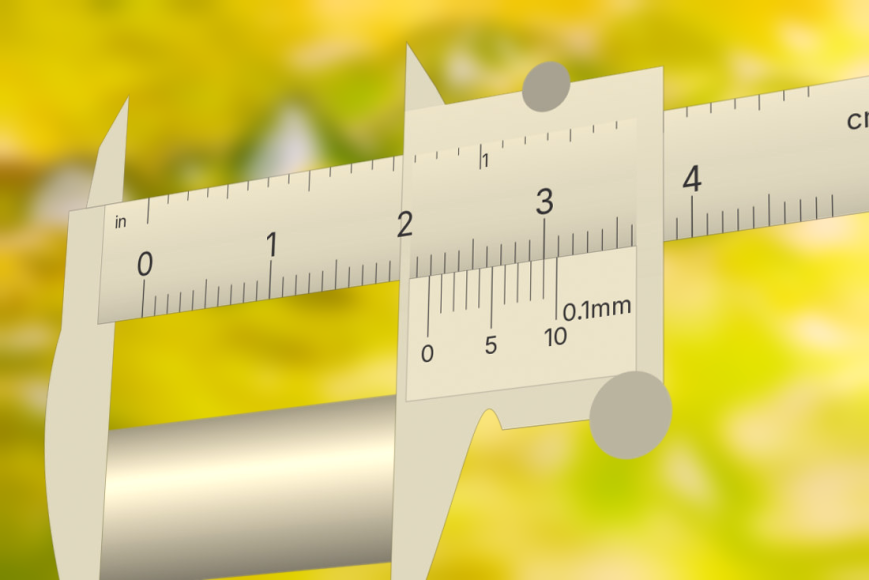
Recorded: 21.9 mm
